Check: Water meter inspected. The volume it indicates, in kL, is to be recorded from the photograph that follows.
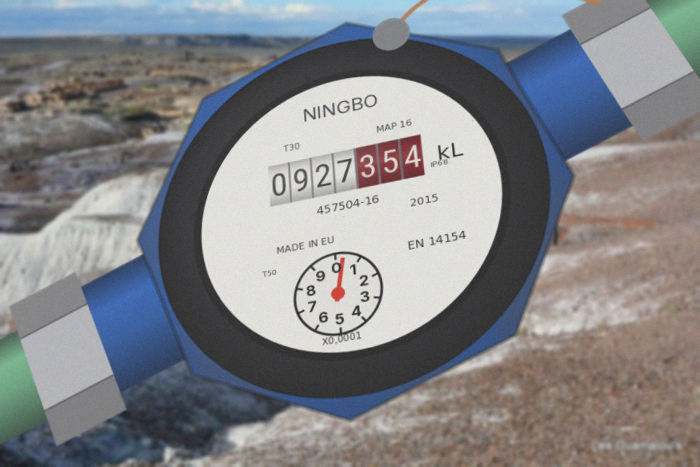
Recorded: 927.3540 kL
